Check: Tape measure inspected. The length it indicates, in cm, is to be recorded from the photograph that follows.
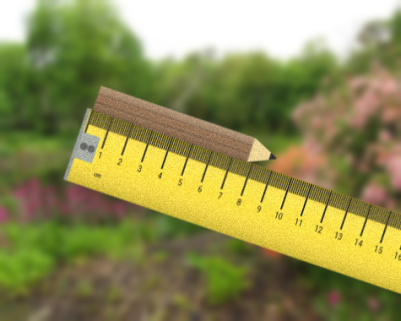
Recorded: 9 cm
